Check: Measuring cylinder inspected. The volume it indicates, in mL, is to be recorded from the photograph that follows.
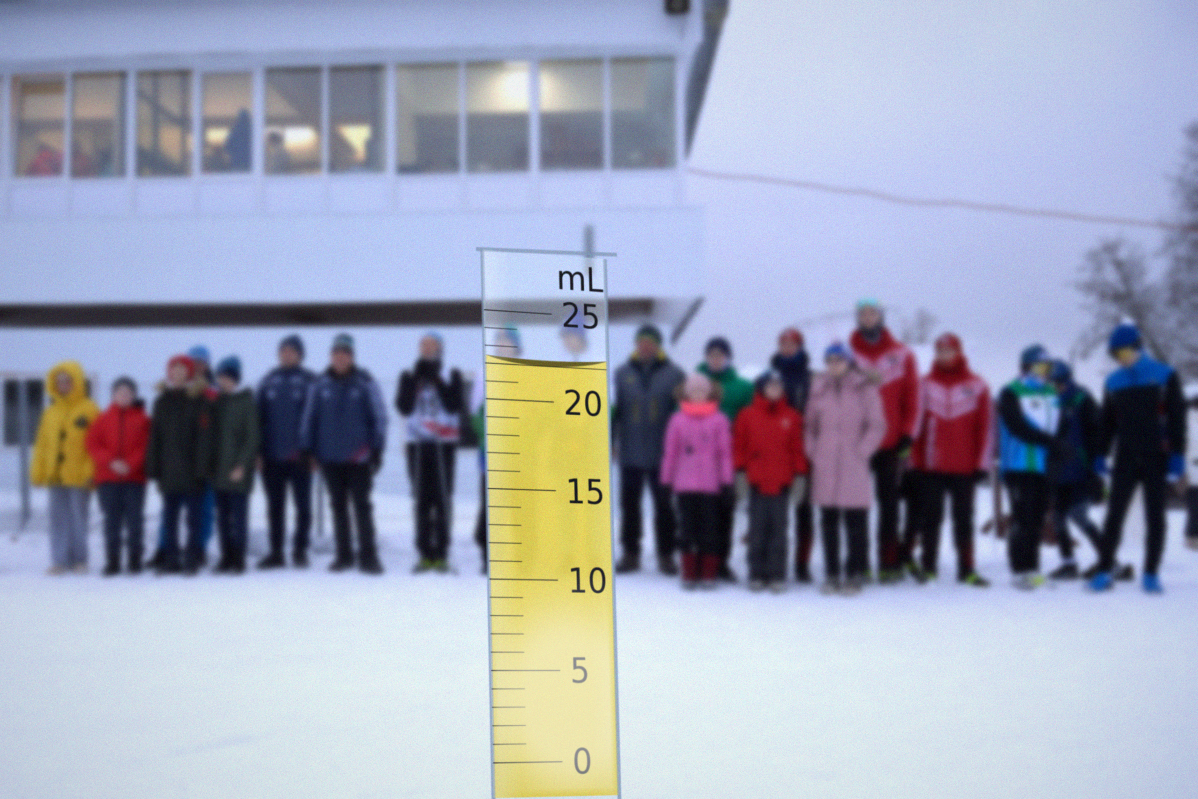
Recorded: 22 mL
